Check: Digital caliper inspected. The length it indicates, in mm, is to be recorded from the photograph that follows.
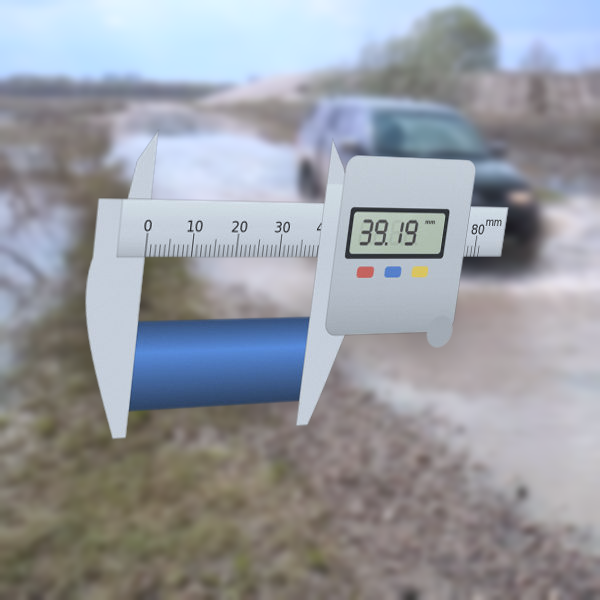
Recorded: 39.19 mm
